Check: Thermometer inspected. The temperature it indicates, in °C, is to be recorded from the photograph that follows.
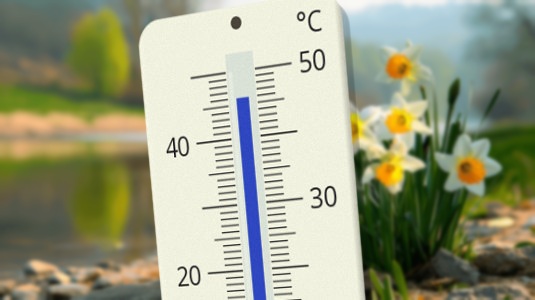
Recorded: 46 °C
